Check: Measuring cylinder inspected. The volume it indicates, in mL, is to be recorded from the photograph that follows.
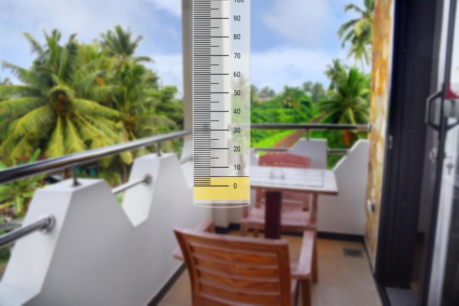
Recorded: 5 mL
